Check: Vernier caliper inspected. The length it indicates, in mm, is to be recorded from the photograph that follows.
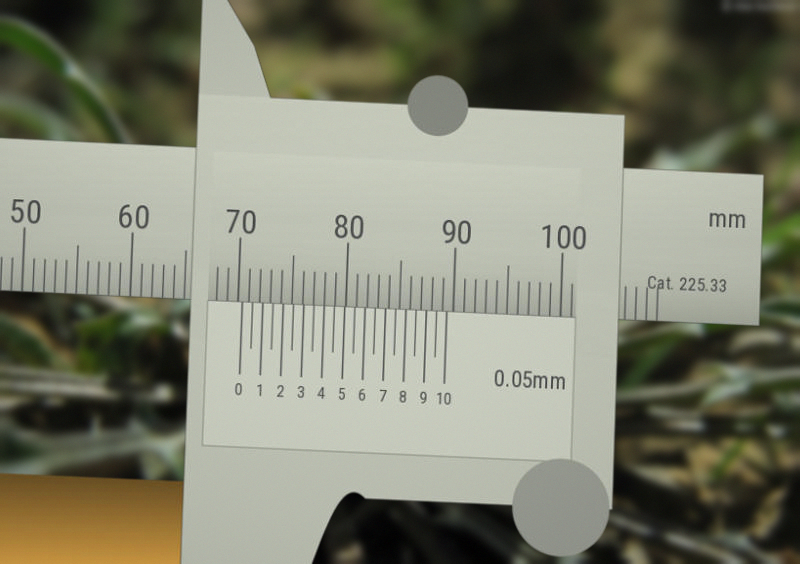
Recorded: 70.4 mm
